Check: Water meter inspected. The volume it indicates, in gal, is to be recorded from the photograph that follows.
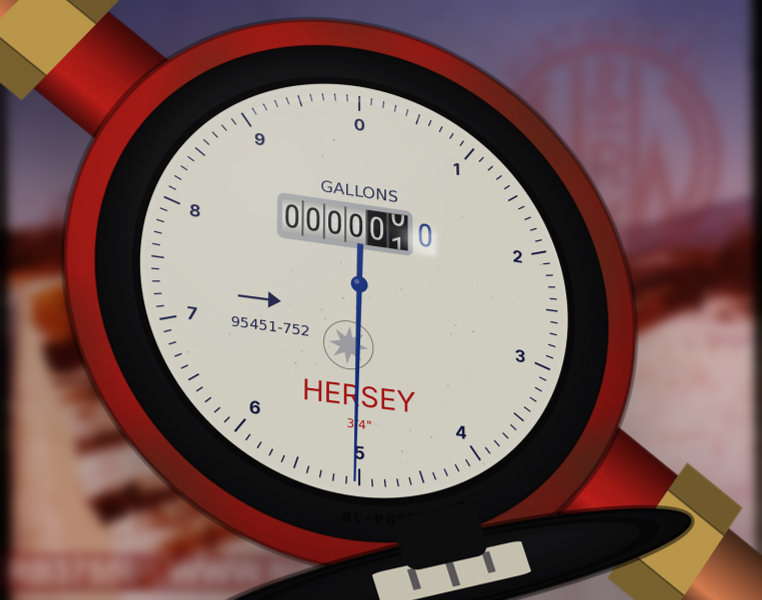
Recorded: 5.0 gal
